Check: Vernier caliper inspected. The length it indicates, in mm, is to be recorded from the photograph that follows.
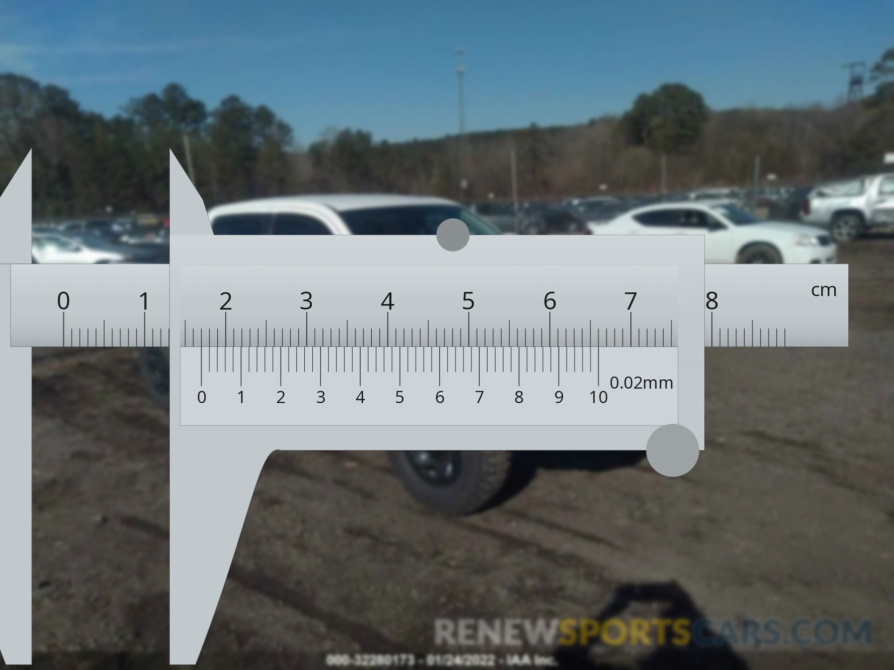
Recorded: 17.0 mm
